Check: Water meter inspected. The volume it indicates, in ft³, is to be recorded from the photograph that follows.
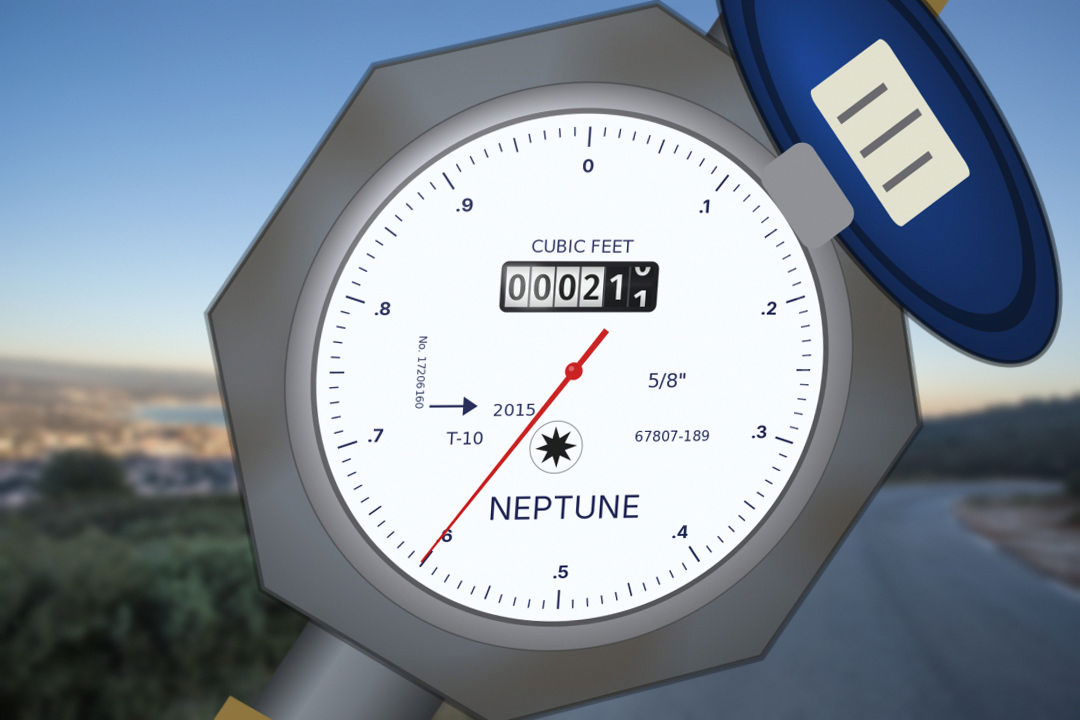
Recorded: 210.60 ft³
